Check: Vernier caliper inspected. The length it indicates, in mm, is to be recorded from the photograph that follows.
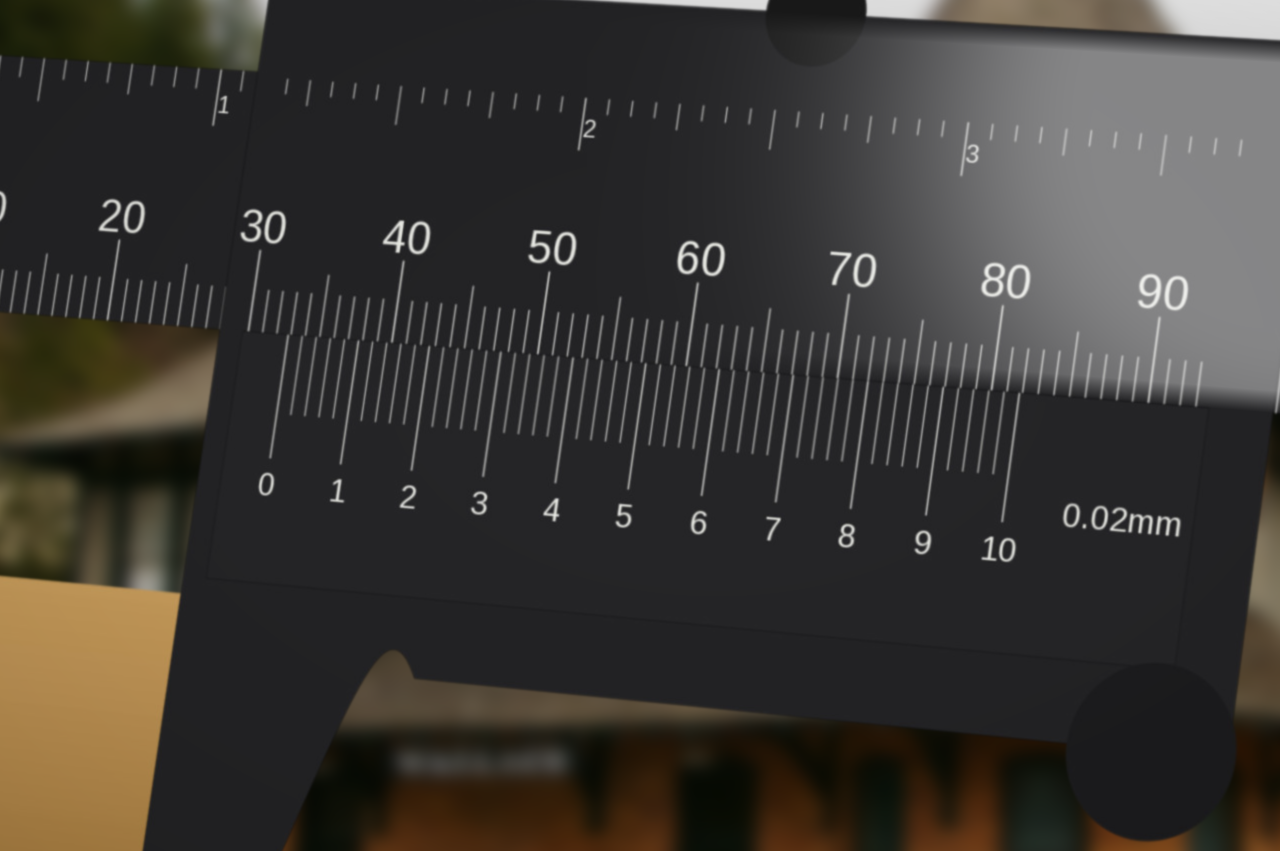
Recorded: 32.8 mm
